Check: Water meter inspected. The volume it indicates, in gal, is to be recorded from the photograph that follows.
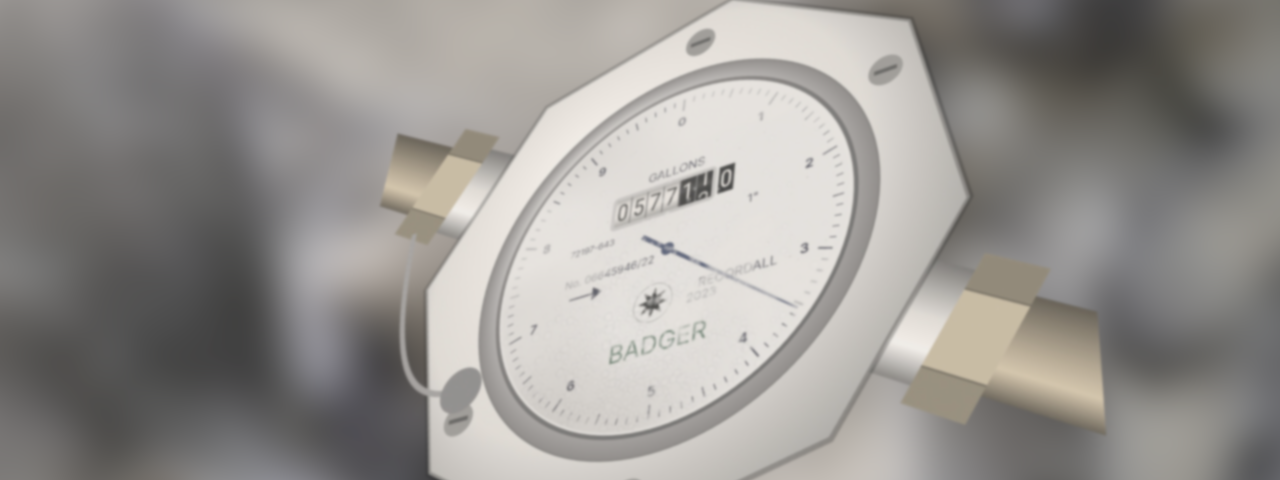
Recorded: 577113.5 gal
